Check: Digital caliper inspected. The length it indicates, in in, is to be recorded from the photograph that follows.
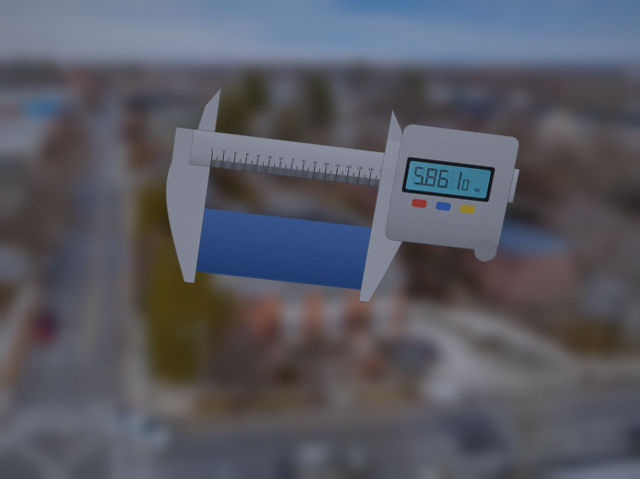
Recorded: 5.8610 in
